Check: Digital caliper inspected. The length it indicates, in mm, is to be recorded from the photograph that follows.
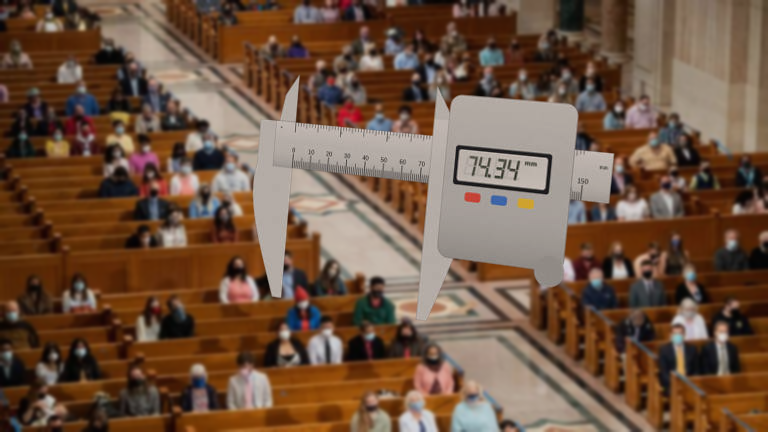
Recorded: 74.34 mm
